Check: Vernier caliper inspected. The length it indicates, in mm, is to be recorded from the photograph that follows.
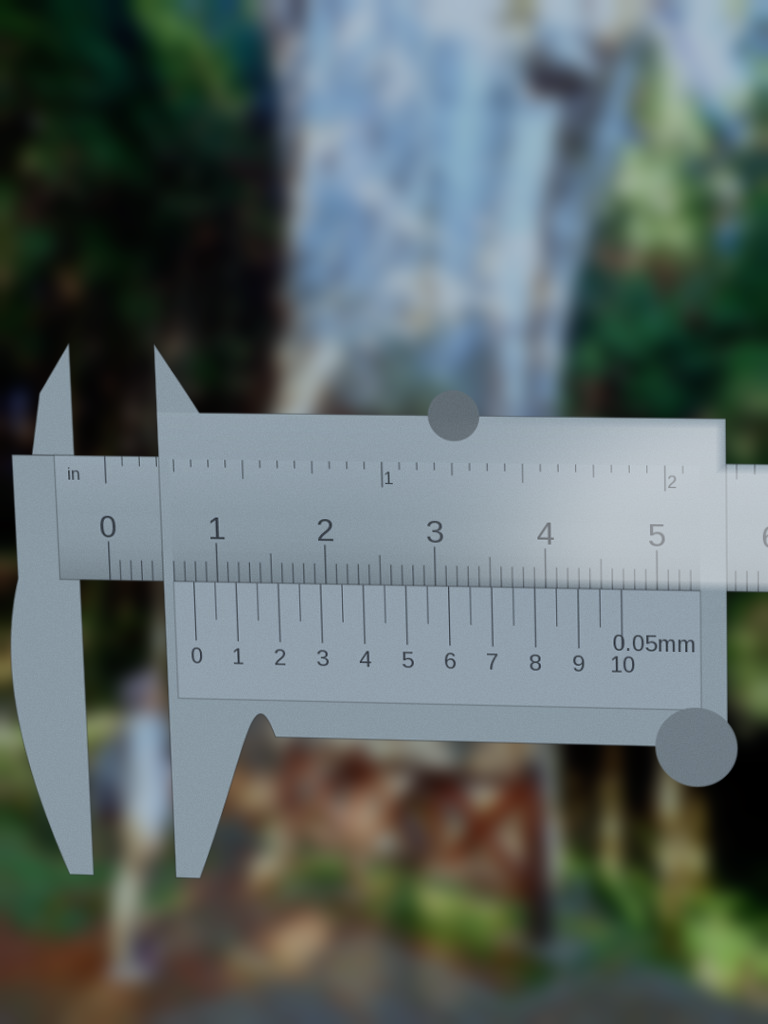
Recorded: 7.8 mm
